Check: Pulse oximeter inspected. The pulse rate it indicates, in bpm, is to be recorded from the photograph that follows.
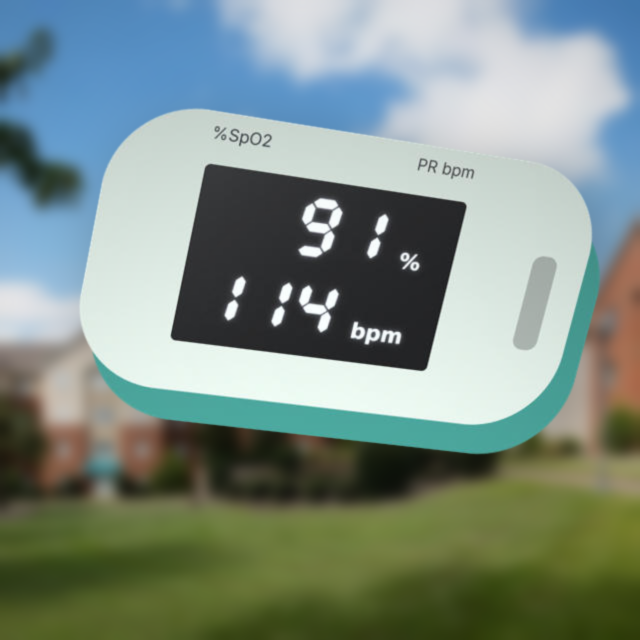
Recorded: 114 bpm
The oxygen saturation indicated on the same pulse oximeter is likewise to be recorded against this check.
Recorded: 91 %
